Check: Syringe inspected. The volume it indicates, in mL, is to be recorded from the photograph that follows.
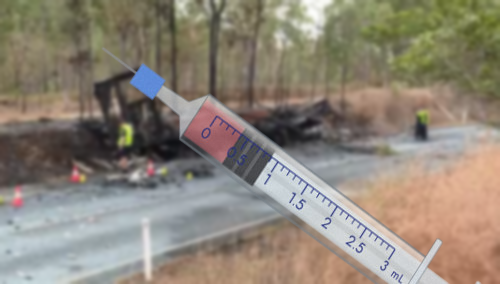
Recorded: 0.4 mL
